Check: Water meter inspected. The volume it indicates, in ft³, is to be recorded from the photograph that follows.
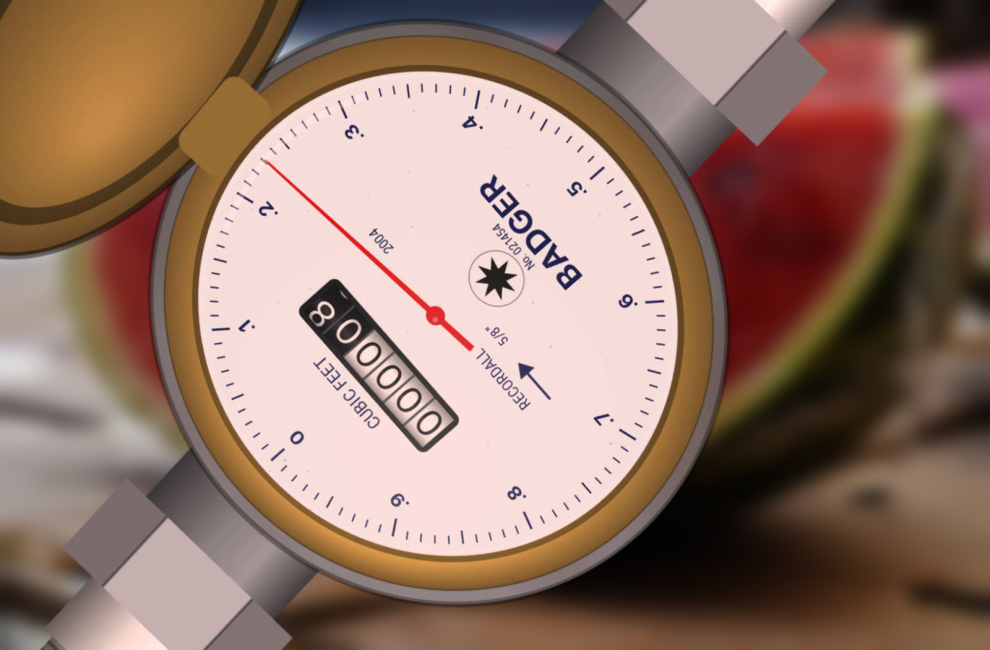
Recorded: 8.23 ft³
